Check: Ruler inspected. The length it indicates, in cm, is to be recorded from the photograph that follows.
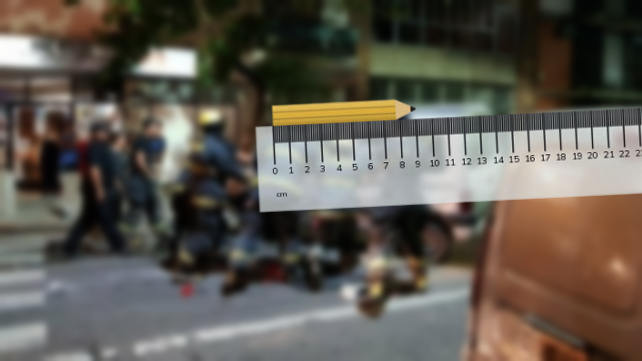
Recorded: 9 cm
